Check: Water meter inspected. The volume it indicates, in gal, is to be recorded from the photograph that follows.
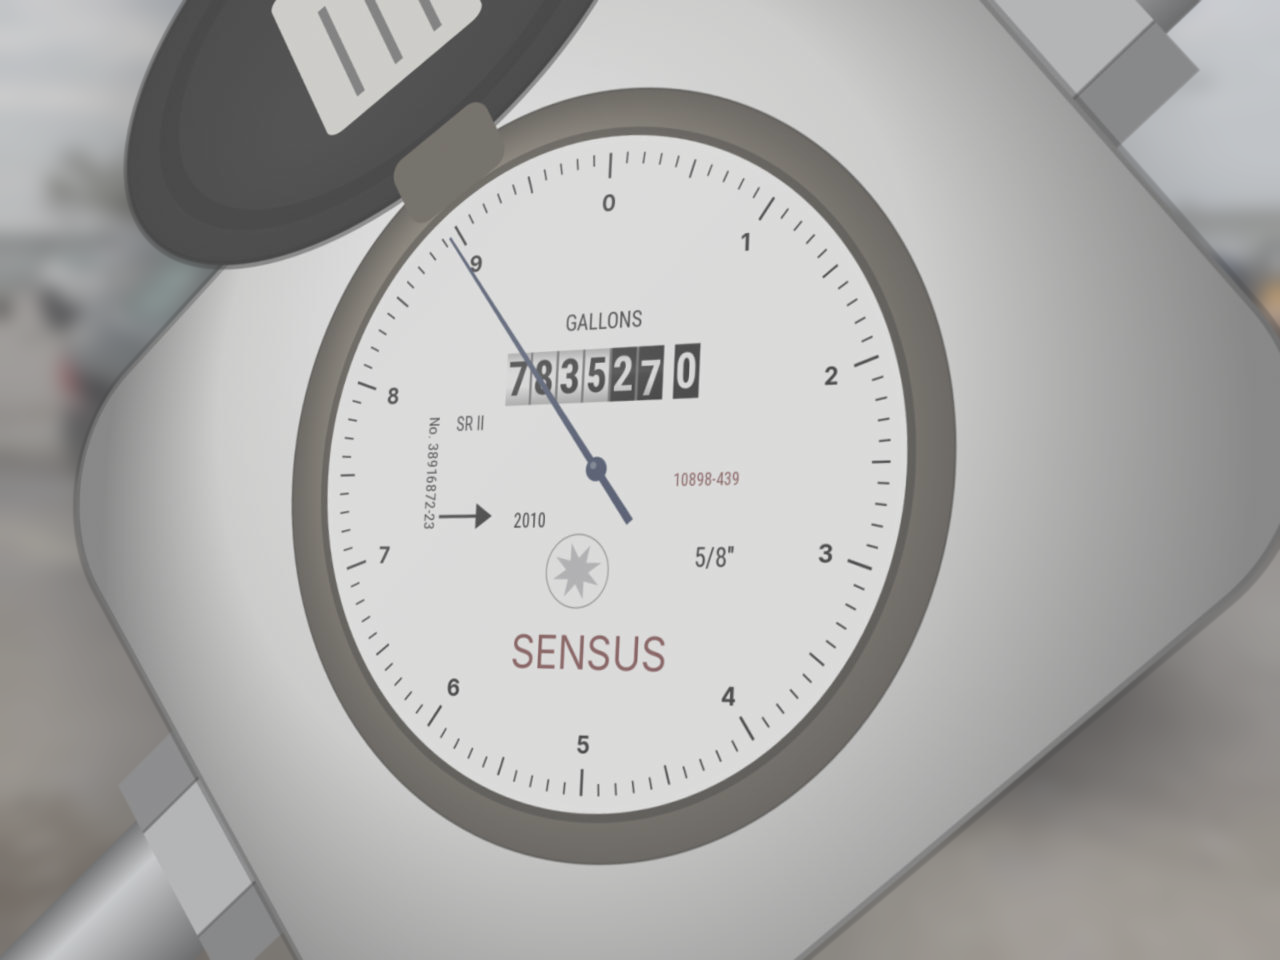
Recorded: 7835268.9 gal
